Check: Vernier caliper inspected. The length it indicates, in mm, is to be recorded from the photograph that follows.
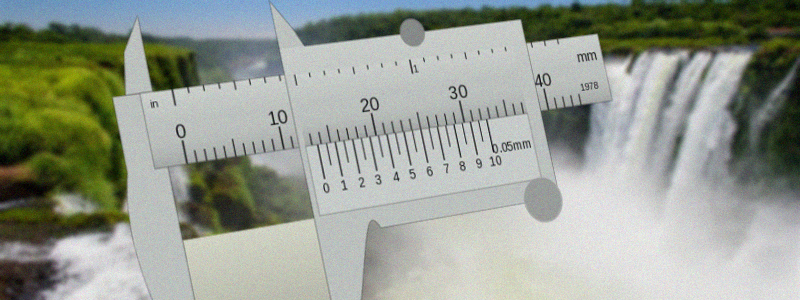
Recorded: 13.6 mm
